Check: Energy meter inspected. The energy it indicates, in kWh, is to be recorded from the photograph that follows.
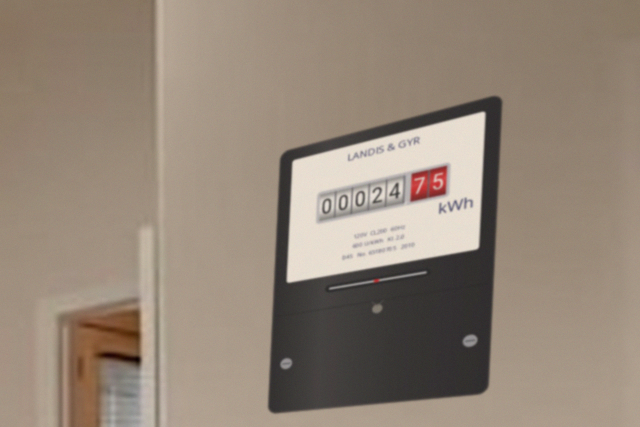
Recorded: 24.75 kWh
